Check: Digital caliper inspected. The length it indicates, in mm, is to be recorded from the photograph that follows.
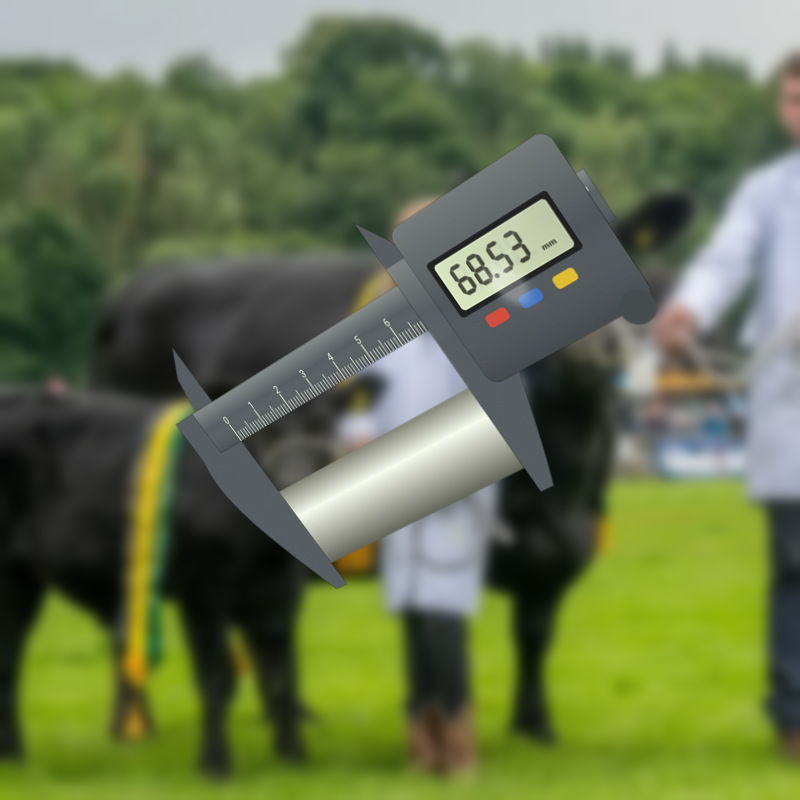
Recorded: 68.53 mm
